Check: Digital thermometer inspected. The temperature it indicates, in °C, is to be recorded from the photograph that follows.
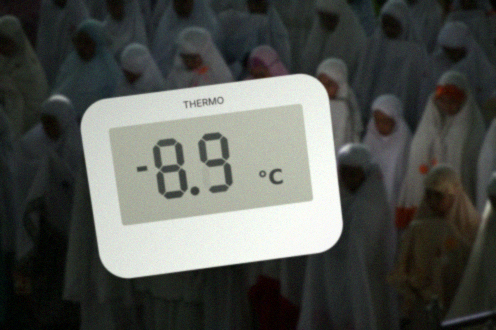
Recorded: -8.9 °C
